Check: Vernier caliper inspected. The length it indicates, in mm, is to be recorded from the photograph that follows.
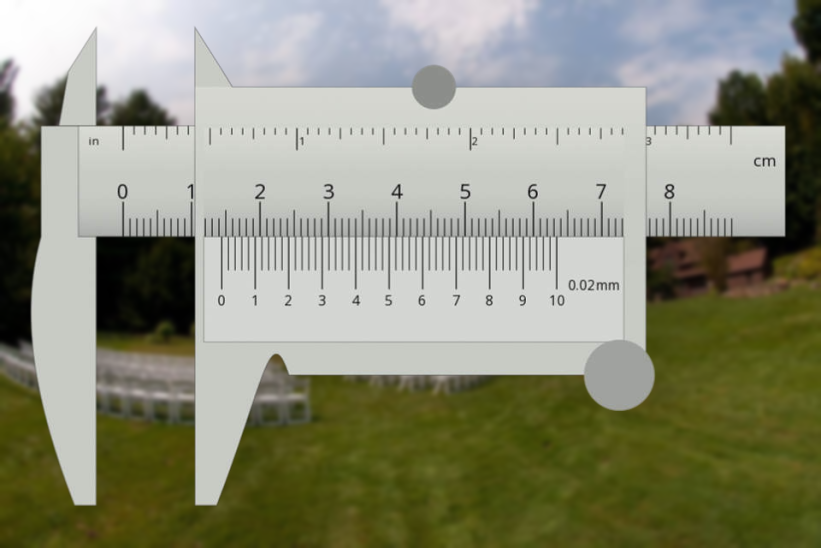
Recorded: 14.4 mm
